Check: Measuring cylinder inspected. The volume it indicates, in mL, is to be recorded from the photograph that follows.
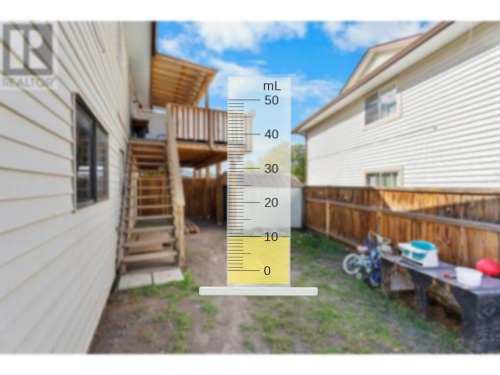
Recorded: 10 mL
